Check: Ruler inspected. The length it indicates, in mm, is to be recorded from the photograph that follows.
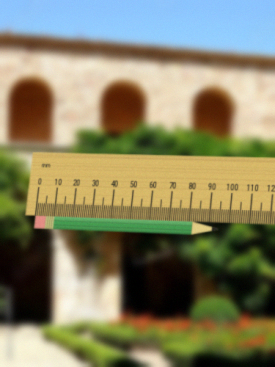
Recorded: 95 mm
